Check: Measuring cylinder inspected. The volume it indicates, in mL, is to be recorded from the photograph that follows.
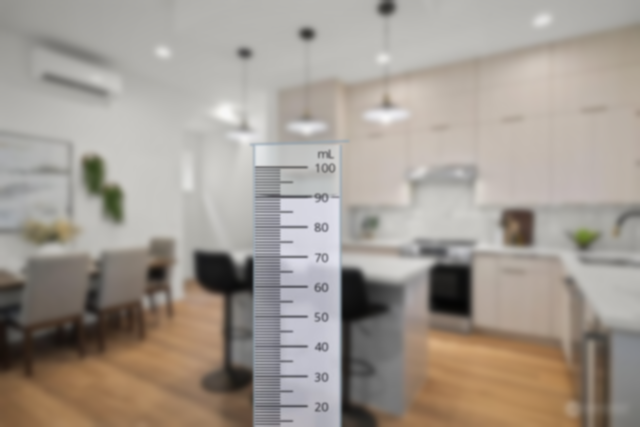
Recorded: 90 mL
